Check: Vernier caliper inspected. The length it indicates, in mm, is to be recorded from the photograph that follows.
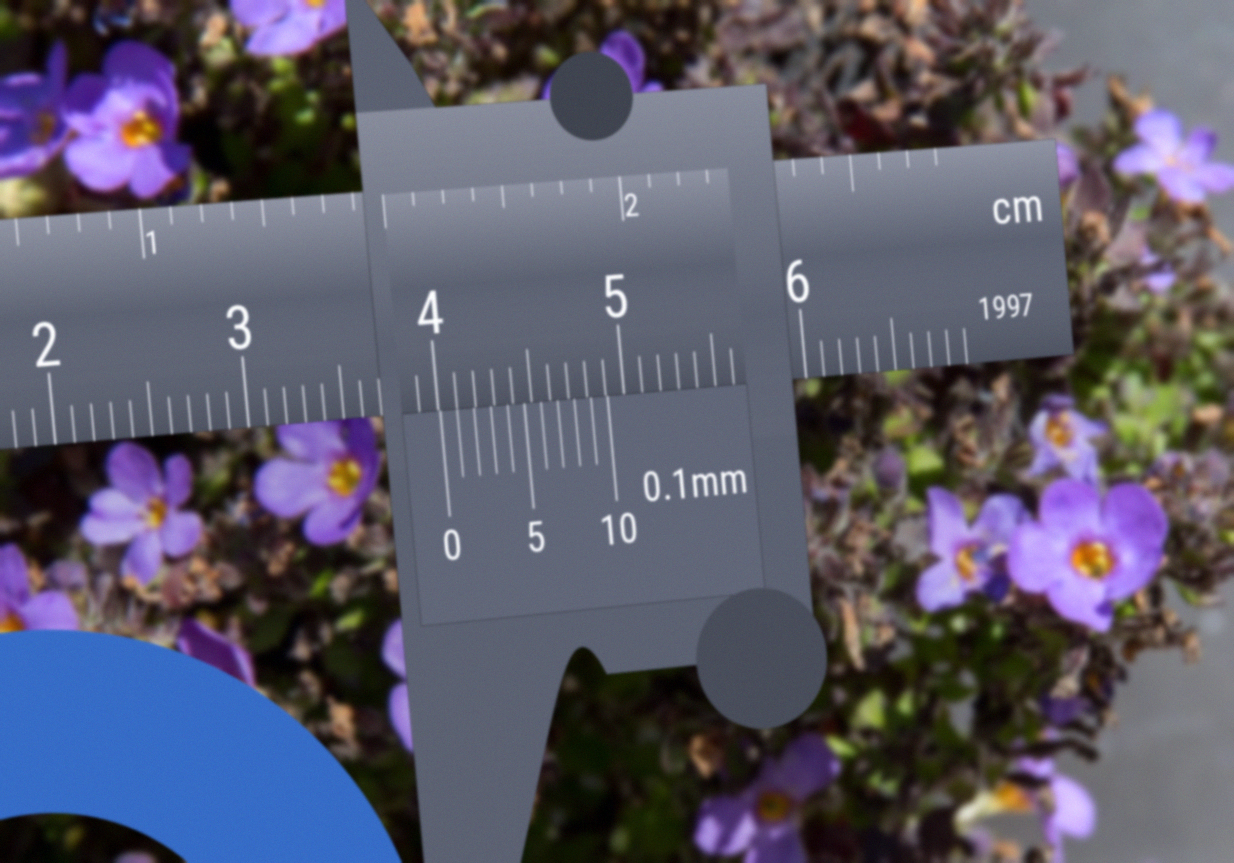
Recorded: 40.1 mm
